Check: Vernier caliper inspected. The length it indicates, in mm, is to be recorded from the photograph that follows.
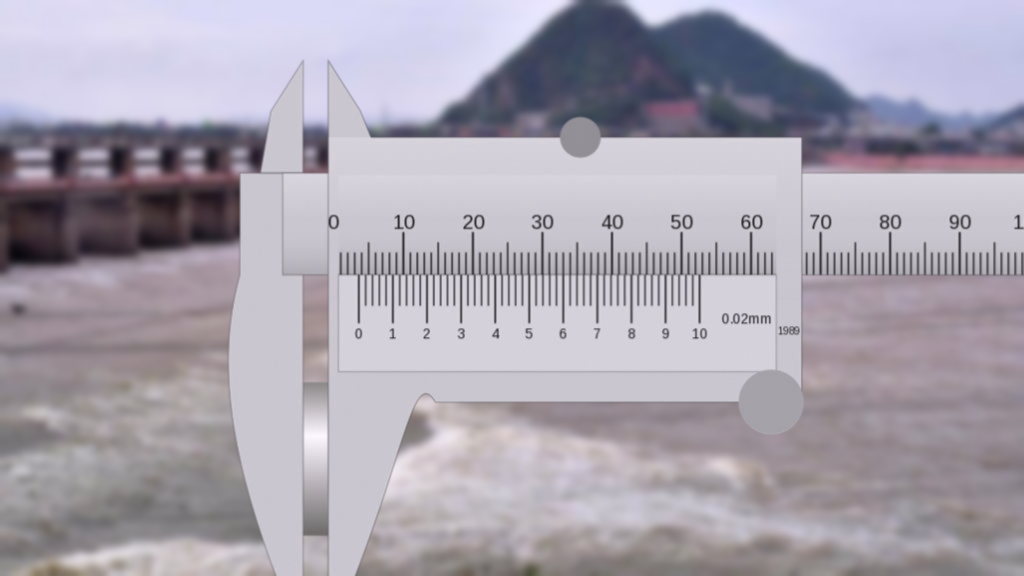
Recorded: 3.6 mm
